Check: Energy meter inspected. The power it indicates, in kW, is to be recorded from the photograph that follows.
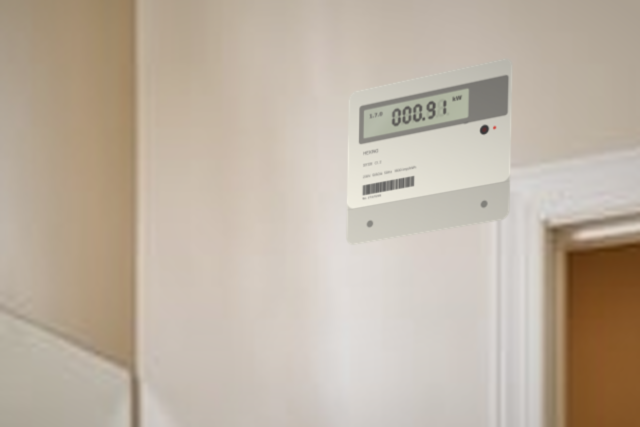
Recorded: 0.91 kW
